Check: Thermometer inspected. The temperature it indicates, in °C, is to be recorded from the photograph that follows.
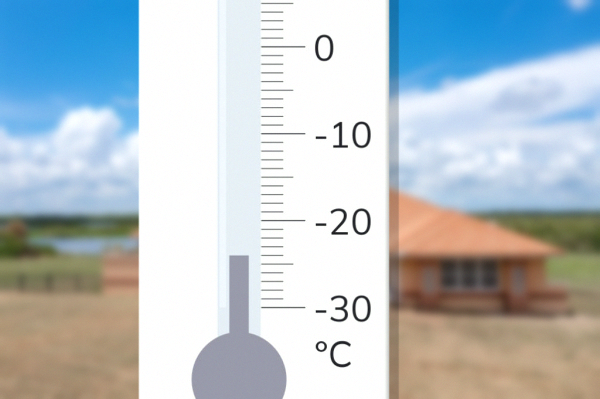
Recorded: -24 °C
